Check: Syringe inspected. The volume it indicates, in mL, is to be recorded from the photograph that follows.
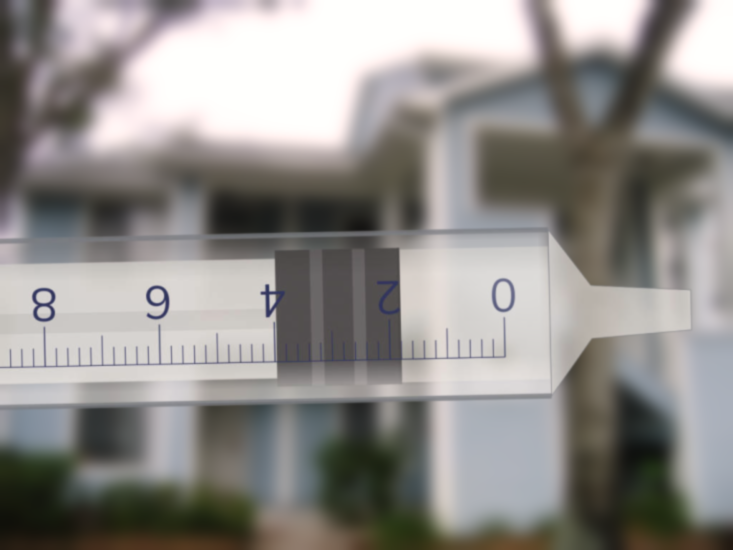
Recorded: 1.8 mL
